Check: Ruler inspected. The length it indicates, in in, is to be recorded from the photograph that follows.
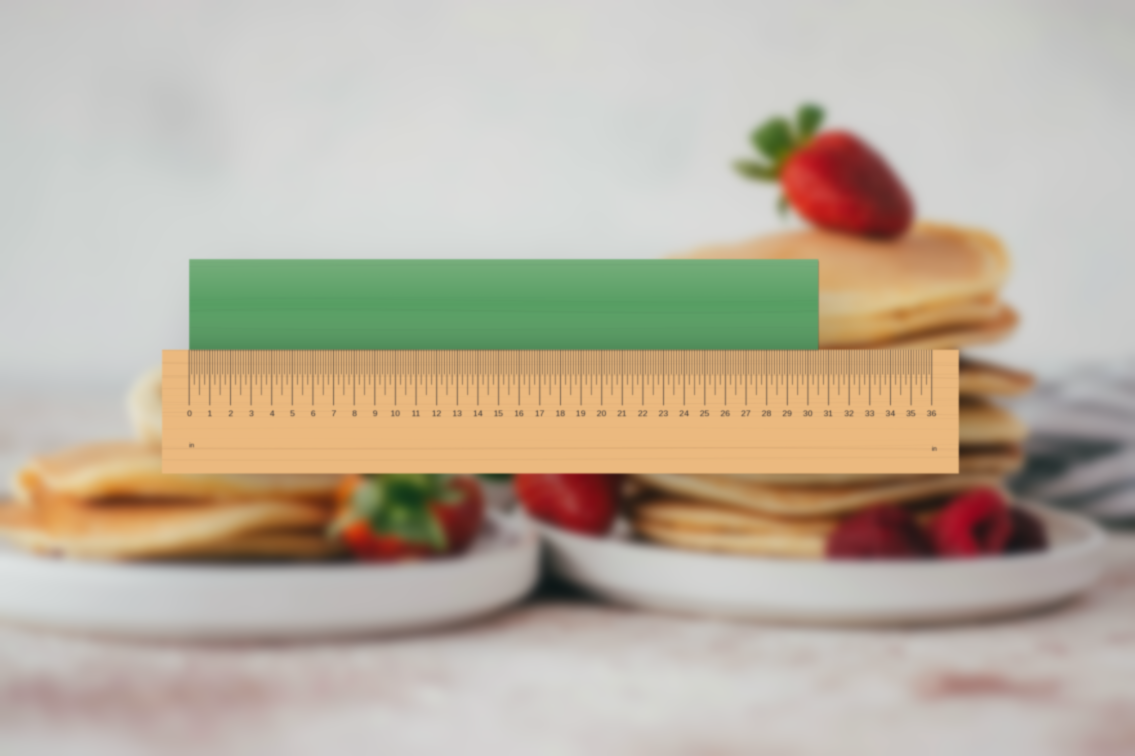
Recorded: 30.5 in
